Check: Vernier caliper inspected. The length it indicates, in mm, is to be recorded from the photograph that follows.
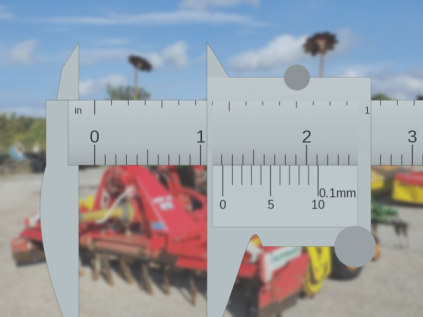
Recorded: 12.1 mm
